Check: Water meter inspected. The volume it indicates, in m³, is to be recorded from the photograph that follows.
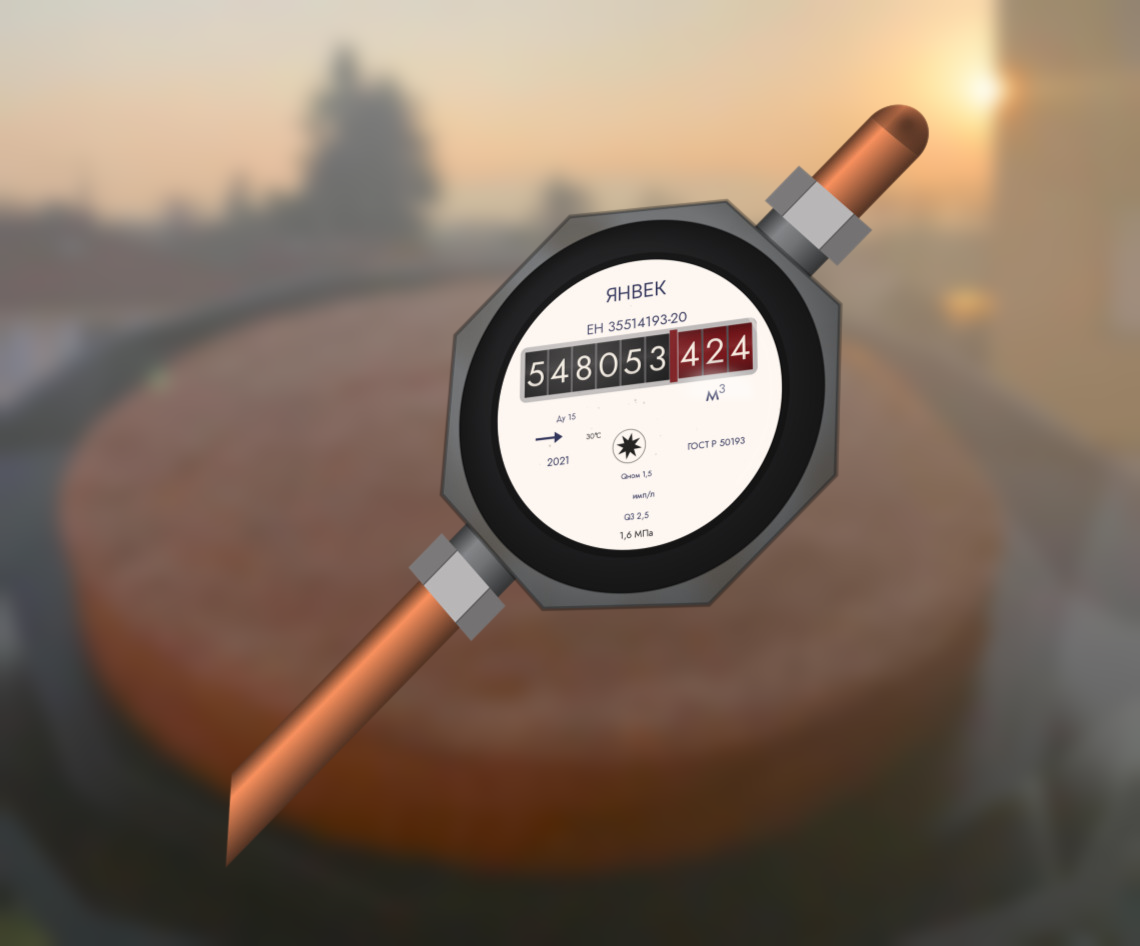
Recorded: 548053.424 m³
